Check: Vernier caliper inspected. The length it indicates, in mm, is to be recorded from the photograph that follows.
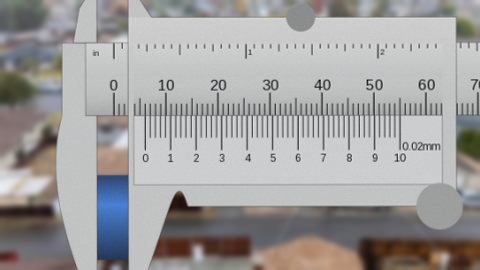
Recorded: 6.0 mm
